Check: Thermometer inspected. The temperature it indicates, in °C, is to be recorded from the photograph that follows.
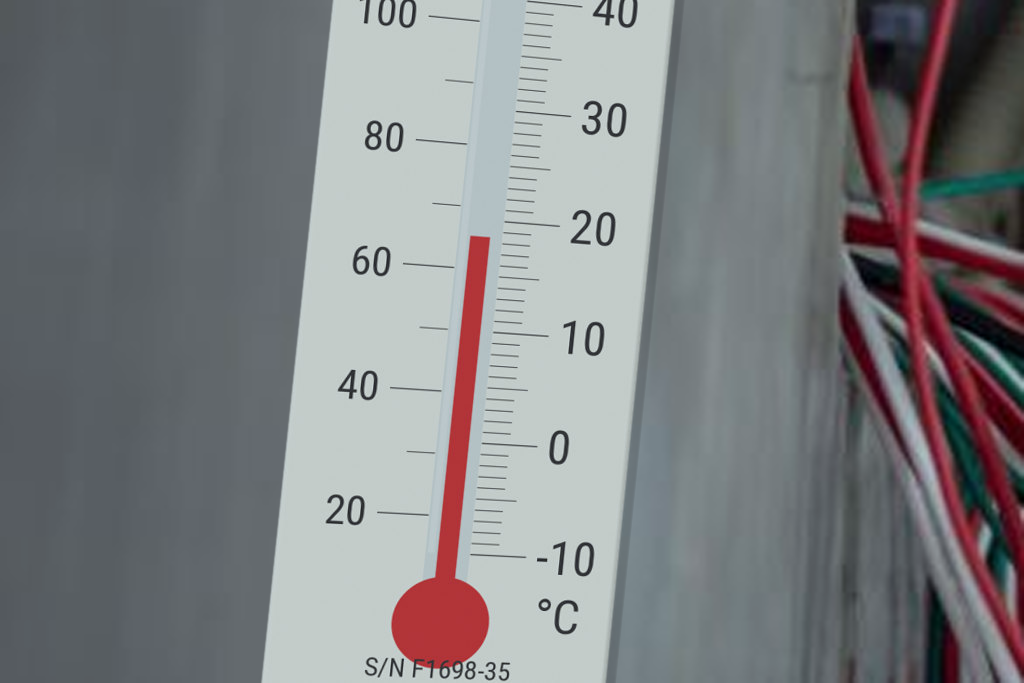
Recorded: 18.5 °C
